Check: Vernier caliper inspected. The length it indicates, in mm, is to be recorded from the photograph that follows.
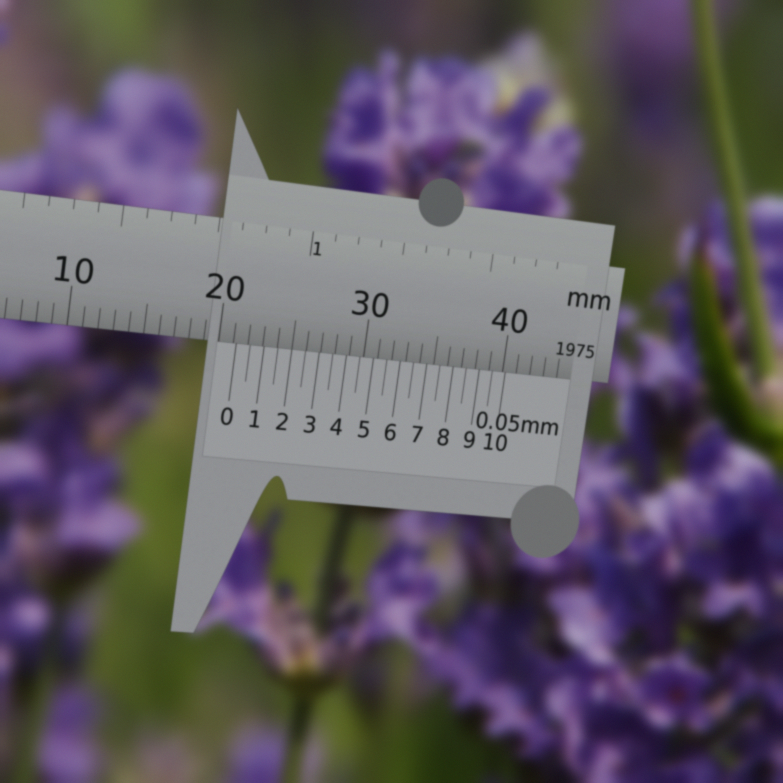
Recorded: 21.2 mm
